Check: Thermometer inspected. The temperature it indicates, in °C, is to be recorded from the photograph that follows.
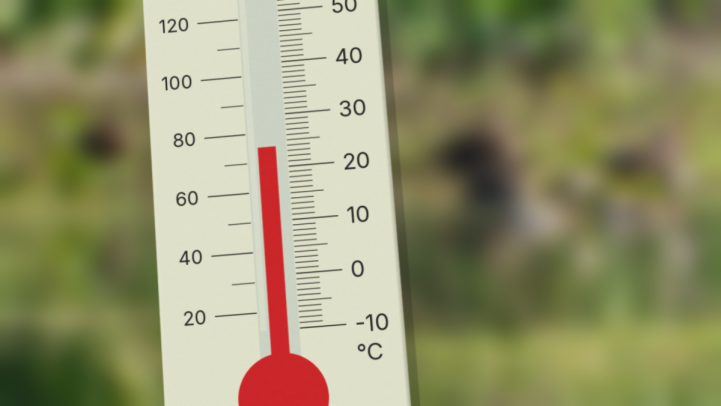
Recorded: 24 °C
